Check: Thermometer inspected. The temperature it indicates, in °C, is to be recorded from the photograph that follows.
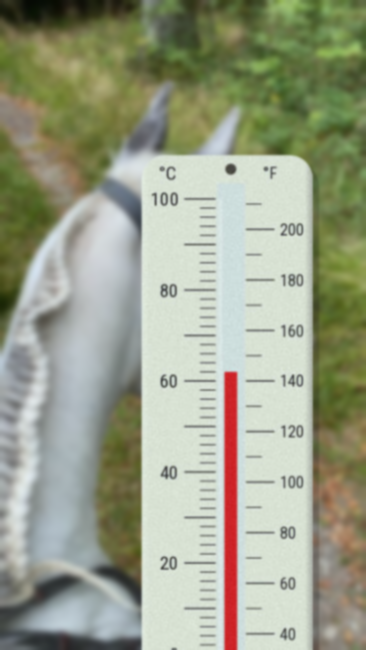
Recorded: 62 °C
